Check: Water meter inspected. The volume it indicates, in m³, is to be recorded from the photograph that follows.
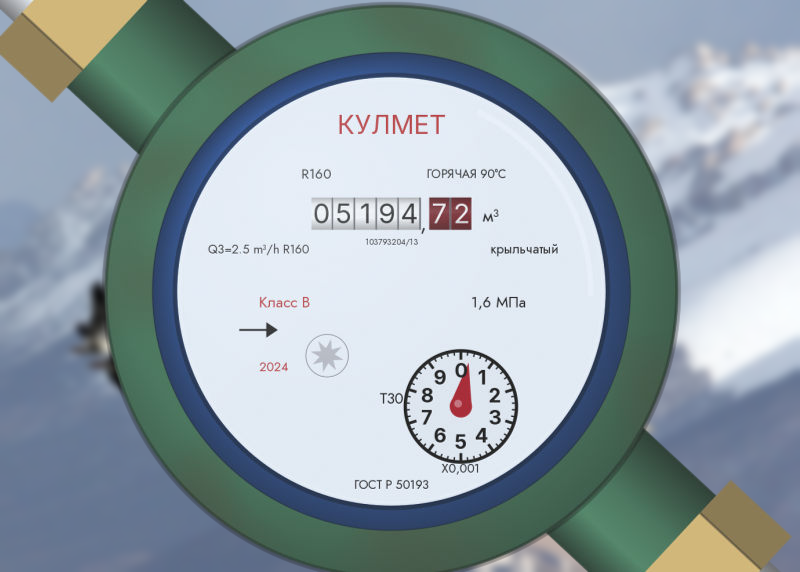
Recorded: 5194.720 m³
